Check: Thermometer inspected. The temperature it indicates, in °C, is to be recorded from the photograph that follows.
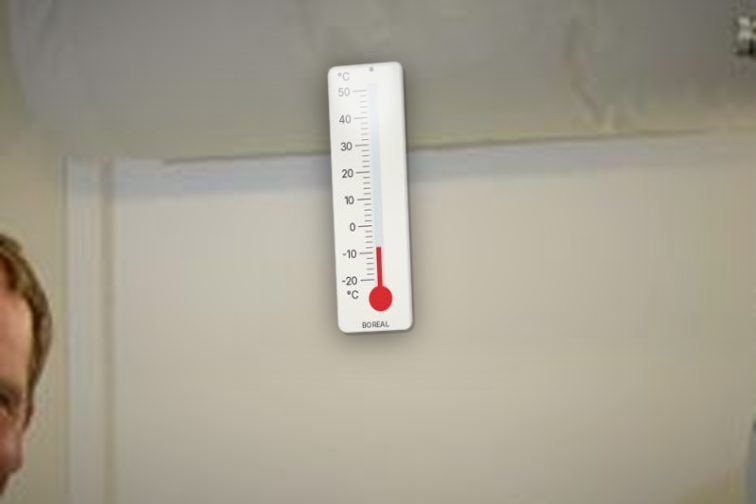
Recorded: -8 °C
